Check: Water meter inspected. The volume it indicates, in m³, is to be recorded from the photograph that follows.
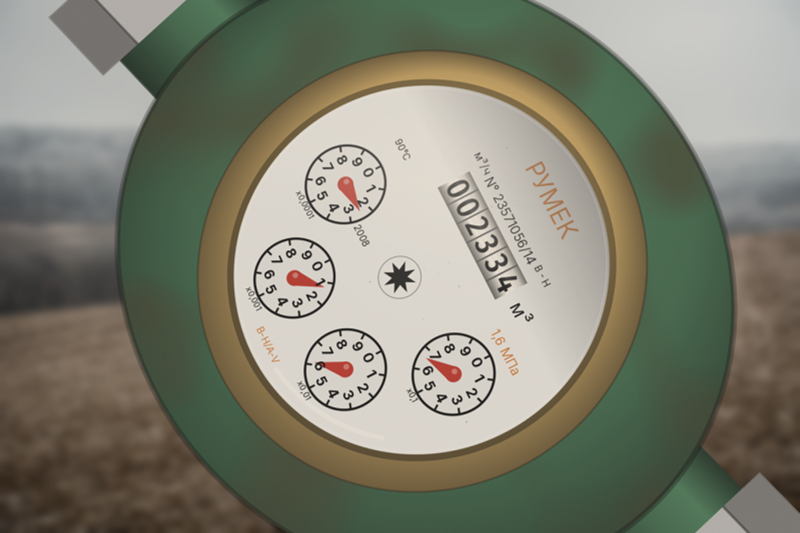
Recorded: 2334.6612 m³
